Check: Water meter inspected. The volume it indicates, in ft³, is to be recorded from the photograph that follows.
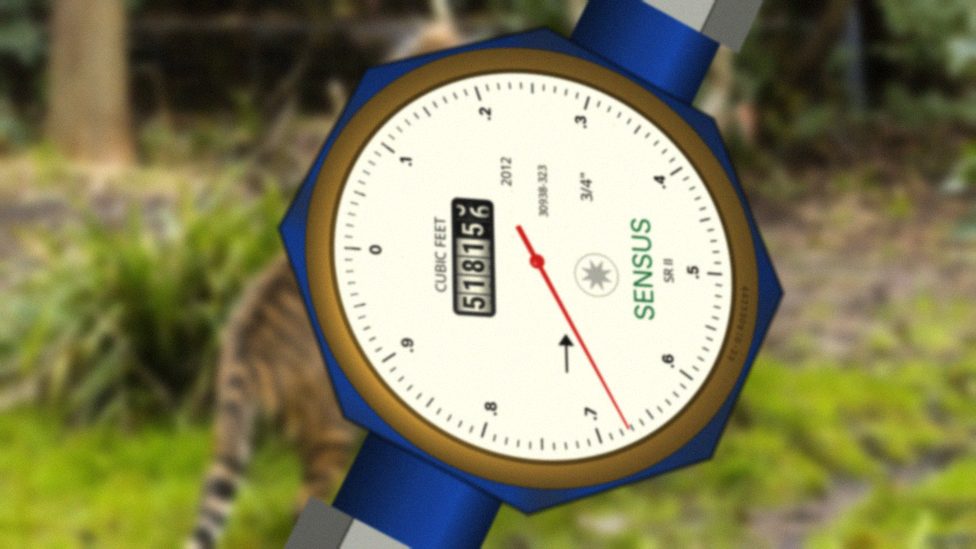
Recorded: 518155.67 ft³
